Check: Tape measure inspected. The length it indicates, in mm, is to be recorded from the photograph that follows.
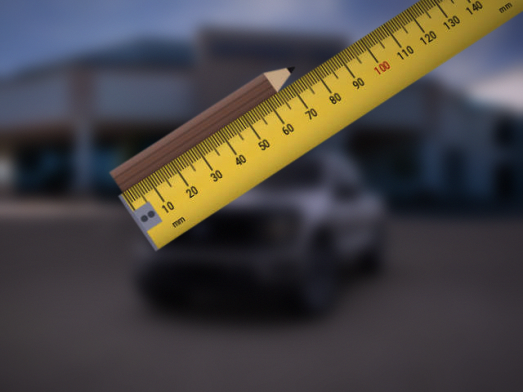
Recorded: 75 mm
